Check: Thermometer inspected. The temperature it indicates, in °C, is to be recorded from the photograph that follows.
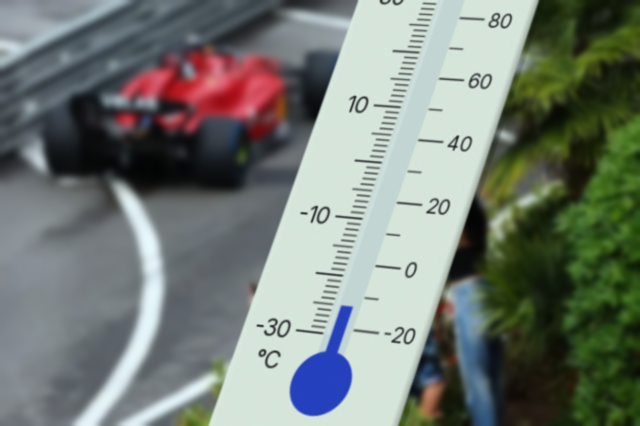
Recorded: -25 °C
